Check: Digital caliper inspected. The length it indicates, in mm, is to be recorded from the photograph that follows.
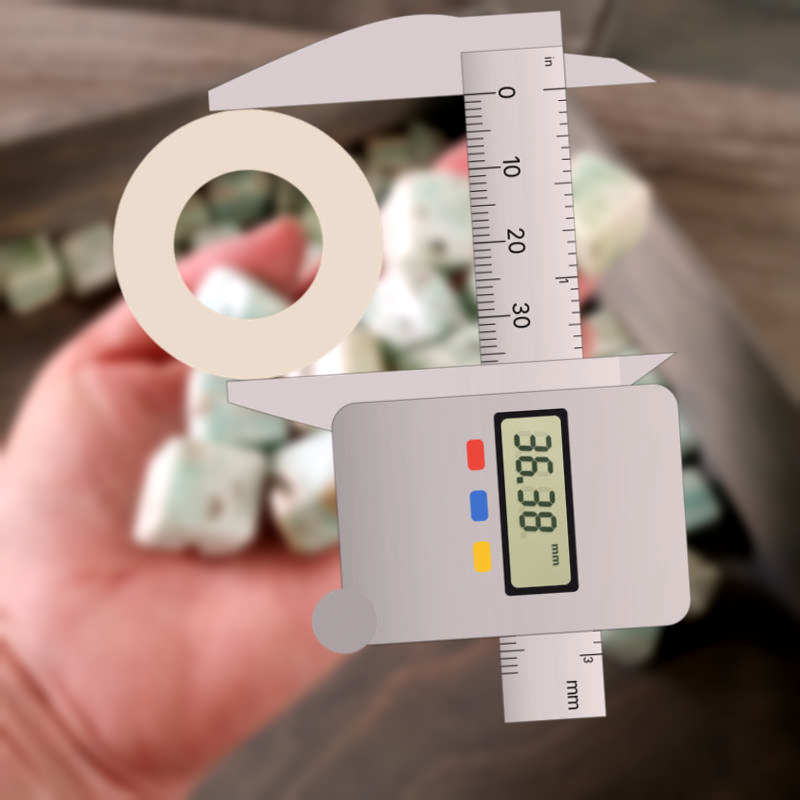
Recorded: 36.38 mm
